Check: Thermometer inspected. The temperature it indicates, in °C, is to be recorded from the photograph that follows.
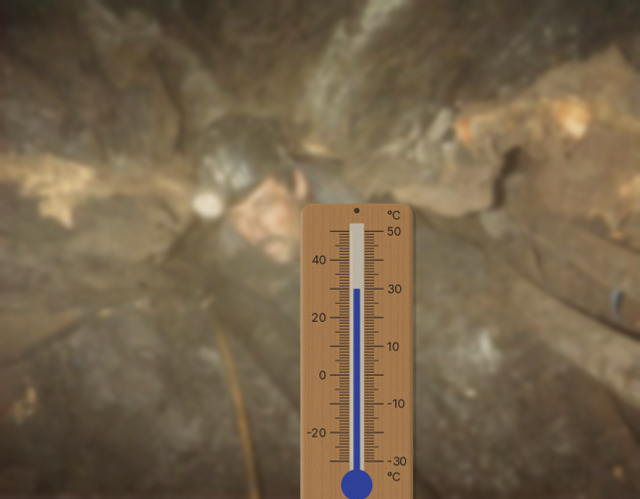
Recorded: 30 °C
